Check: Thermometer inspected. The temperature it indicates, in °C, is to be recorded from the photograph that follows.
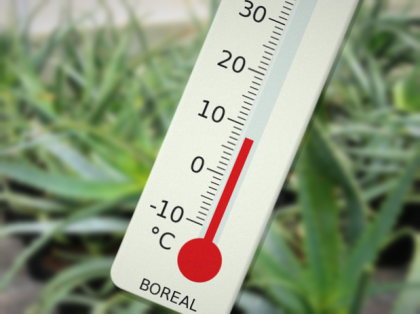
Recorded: 8 °C
